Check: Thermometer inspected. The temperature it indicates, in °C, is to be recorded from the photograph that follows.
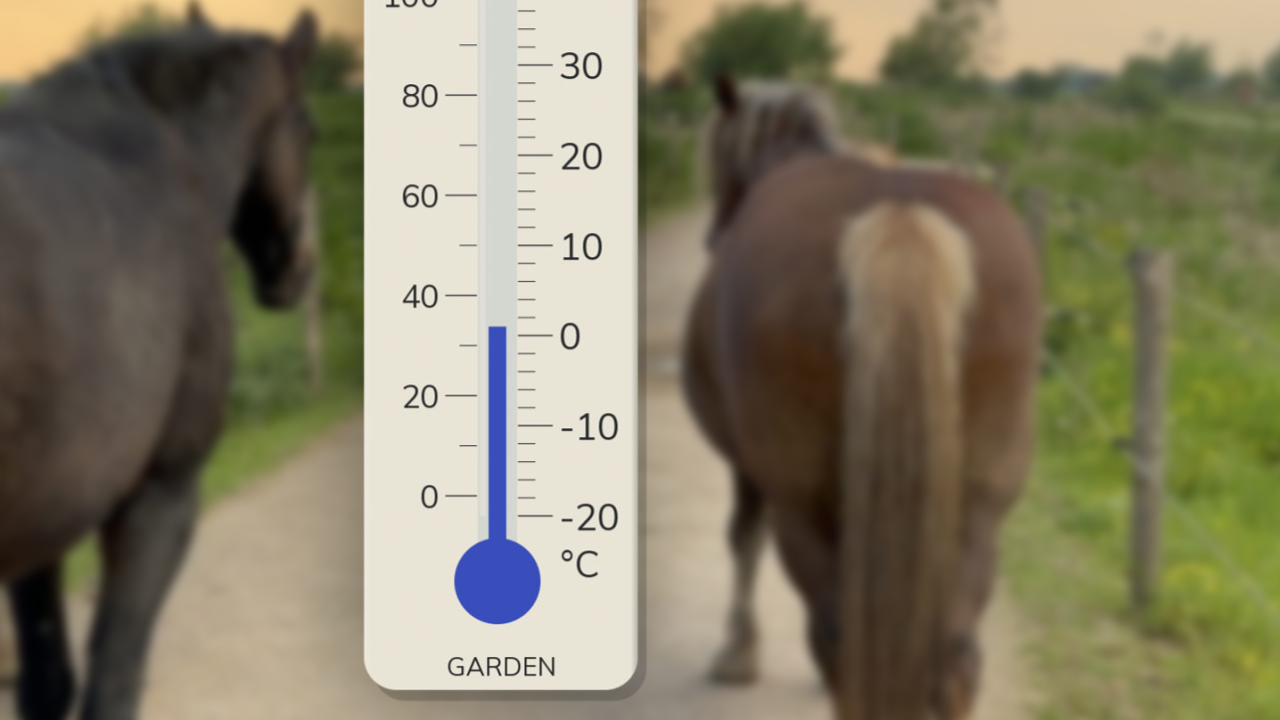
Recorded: 1 °C
